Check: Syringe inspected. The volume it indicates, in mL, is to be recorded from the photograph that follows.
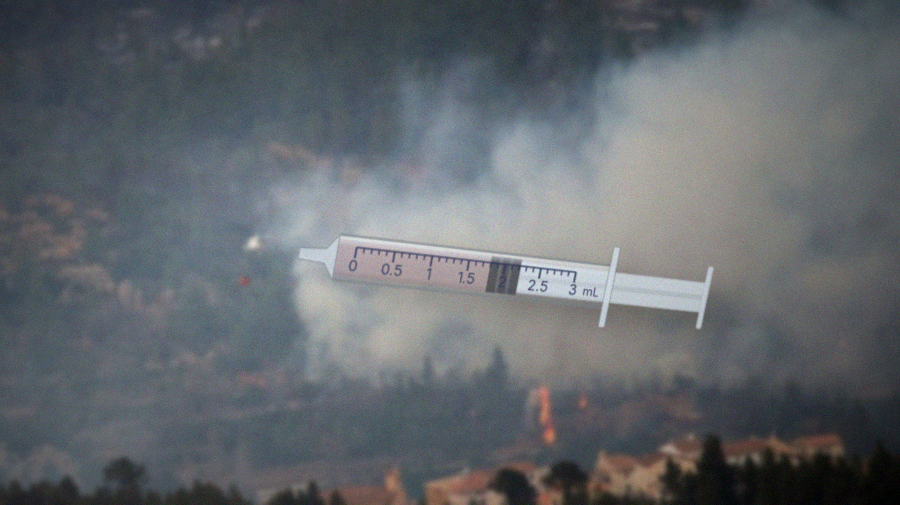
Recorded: 1.8 mL
